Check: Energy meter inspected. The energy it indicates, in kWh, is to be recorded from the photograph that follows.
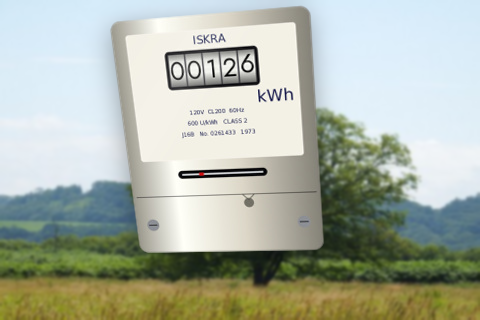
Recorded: 126 kWh
